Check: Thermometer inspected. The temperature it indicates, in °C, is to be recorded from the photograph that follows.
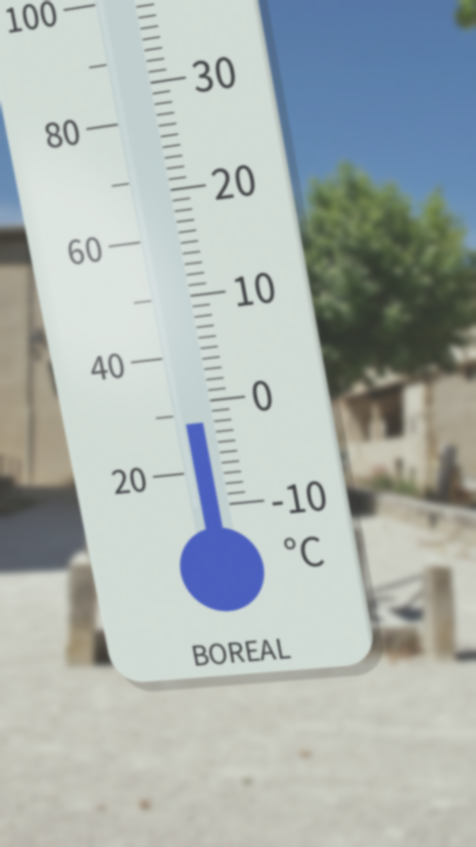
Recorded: -2 °C
